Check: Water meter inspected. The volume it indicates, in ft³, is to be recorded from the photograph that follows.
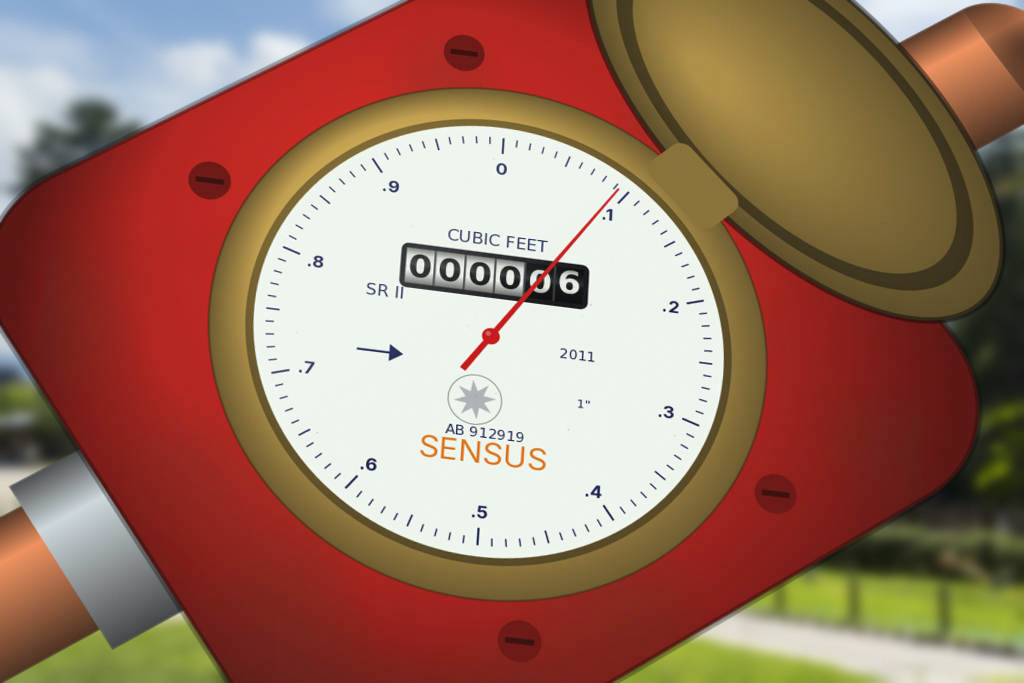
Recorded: 6.09 ft³
